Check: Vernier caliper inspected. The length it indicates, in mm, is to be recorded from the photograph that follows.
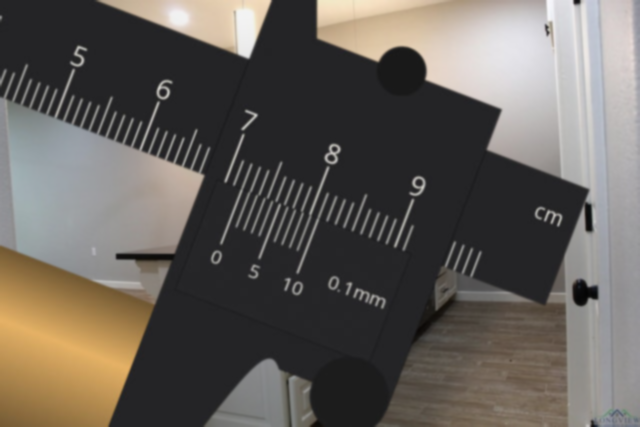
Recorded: 72.0 mm
